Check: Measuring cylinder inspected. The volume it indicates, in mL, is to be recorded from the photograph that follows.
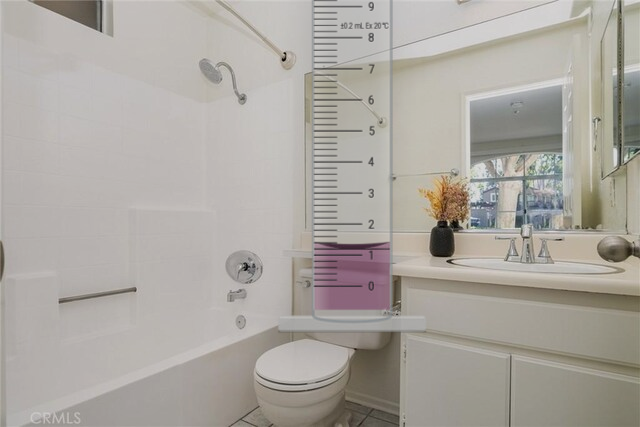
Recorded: 1.2 mL
